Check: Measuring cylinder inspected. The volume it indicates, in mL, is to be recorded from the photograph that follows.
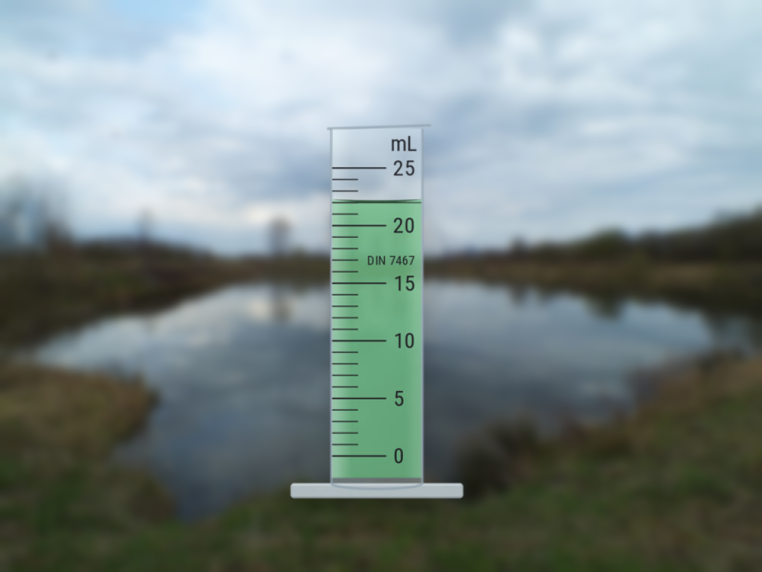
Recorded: 22 mL
